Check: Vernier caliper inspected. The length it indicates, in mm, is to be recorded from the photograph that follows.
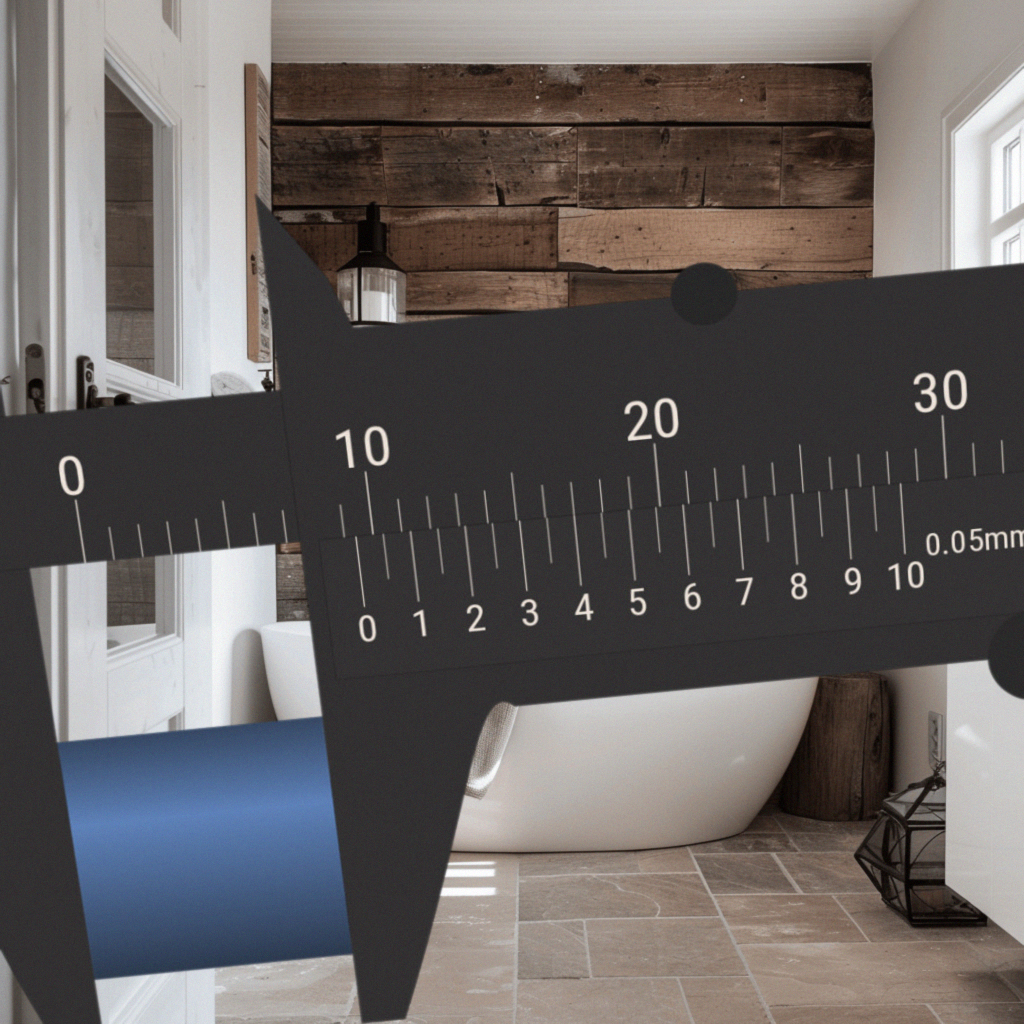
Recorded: 9.40 mm
